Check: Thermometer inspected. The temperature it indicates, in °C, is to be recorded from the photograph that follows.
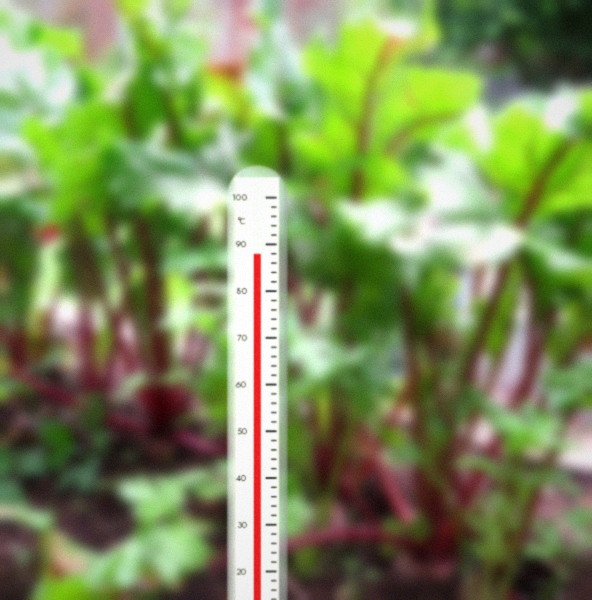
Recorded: 88 °C
